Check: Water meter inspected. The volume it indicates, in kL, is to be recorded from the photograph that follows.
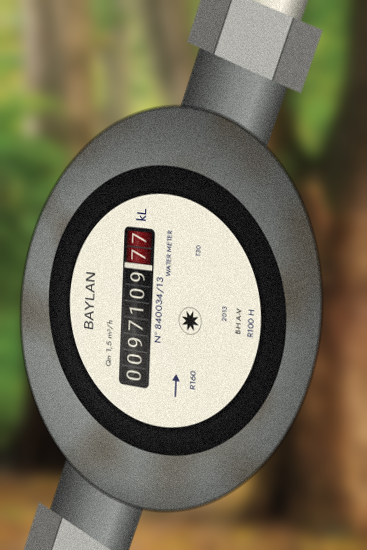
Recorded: 97109.77 kL
